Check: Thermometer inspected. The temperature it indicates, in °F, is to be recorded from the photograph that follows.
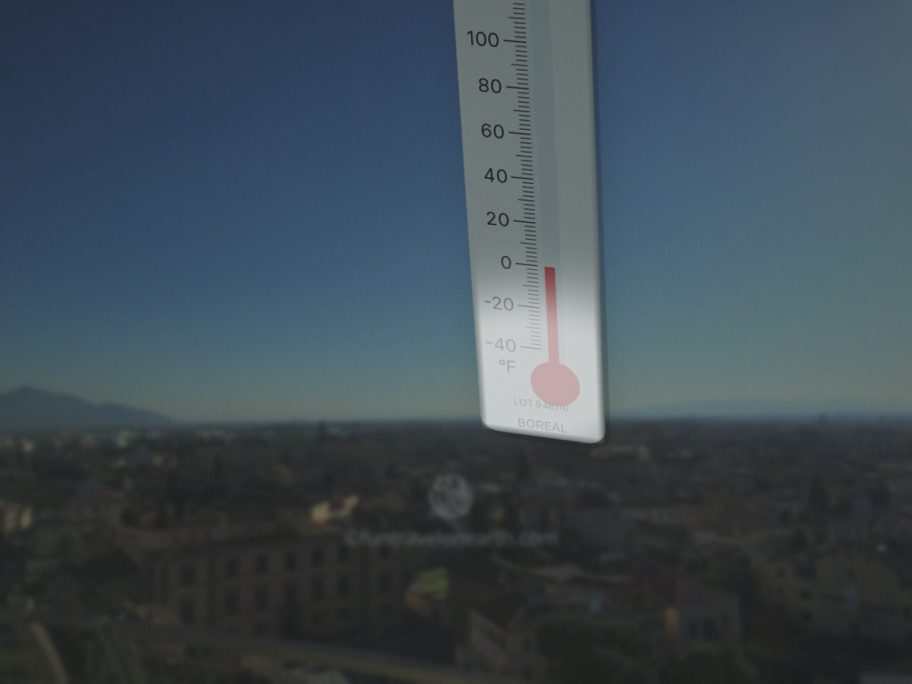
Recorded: 0 °F
